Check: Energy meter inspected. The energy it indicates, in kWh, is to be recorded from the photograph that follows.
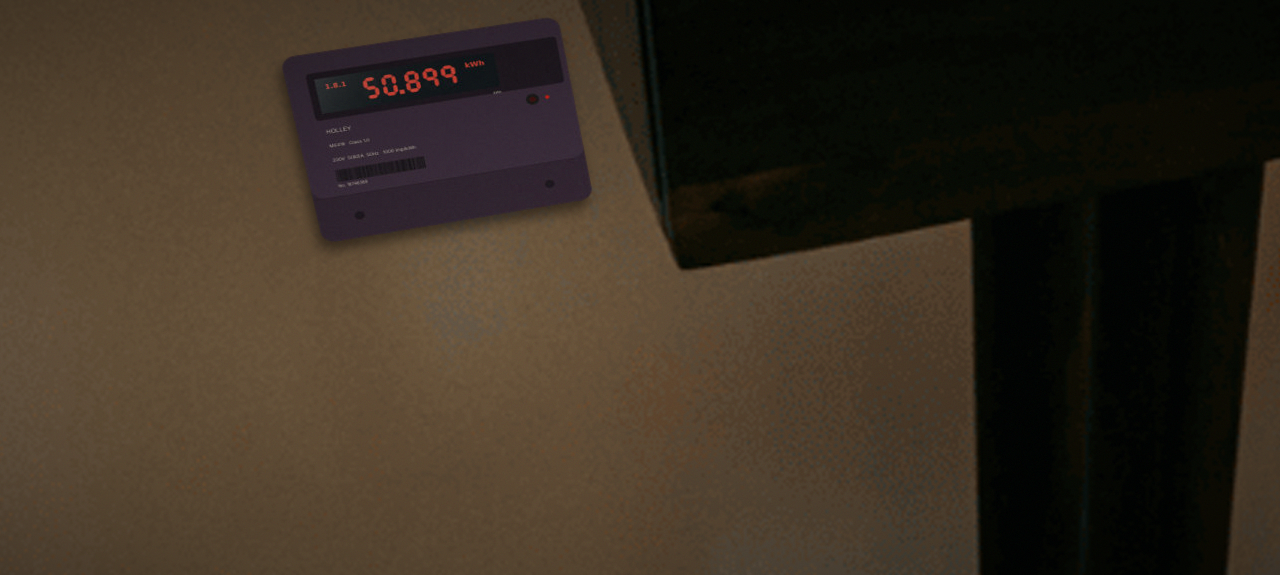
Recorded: 50.899 kWh
